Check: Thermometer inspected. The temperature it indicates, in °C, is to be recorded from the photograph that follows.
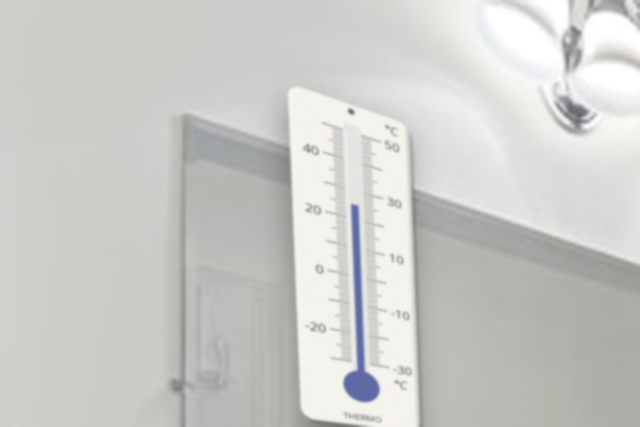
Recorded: 25 °C
